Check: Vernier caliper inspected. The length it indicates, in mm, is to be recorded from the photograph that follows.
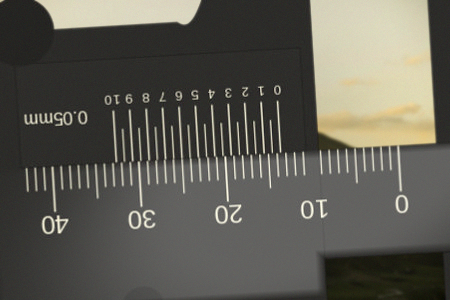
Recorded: 13.6 mm
